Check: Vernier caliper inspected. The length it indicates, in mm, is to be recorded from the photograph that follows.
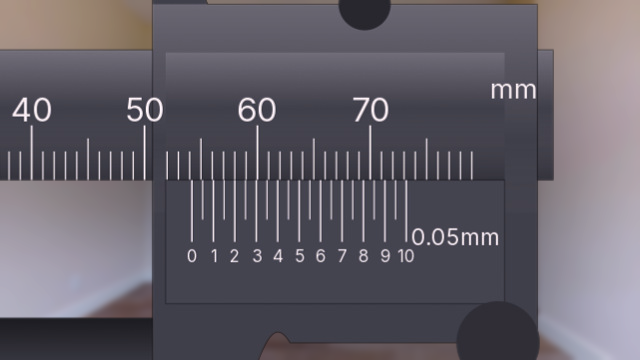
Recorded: 54.2 mm
